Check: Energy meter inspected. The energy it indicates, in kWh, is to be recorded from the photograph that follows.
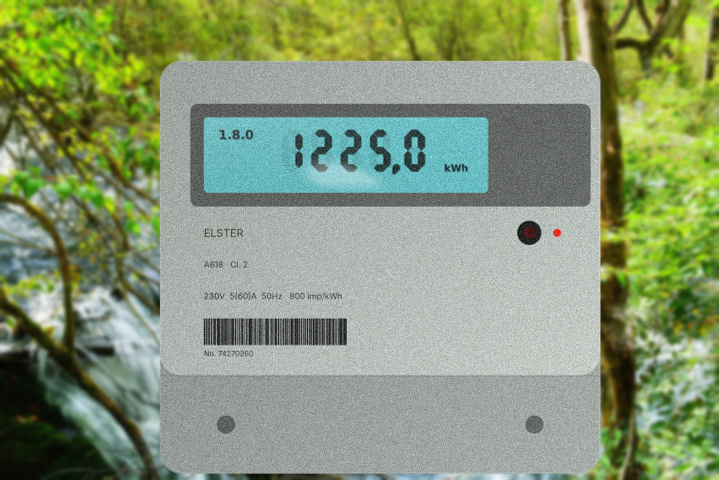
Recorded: 1225.0 kWh
